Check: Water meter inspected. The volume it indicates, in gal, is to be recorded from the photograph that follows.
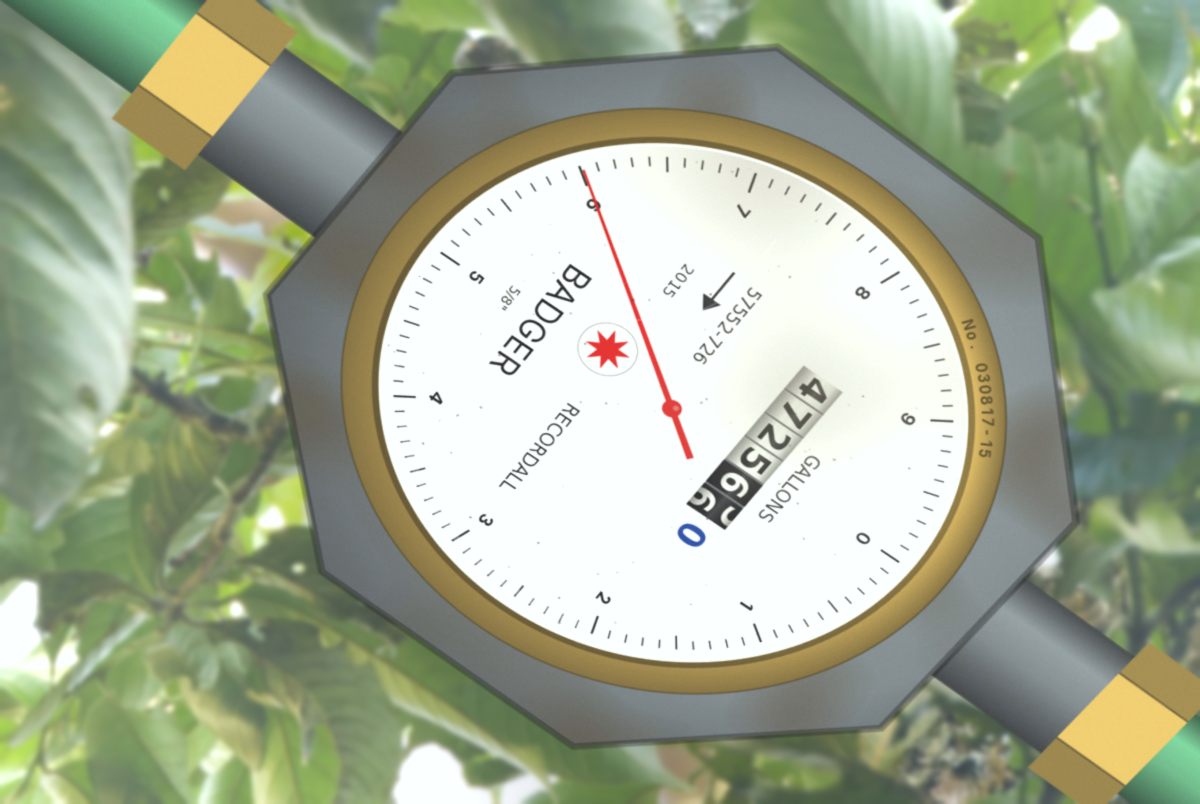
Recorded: 4725656.0 gal
